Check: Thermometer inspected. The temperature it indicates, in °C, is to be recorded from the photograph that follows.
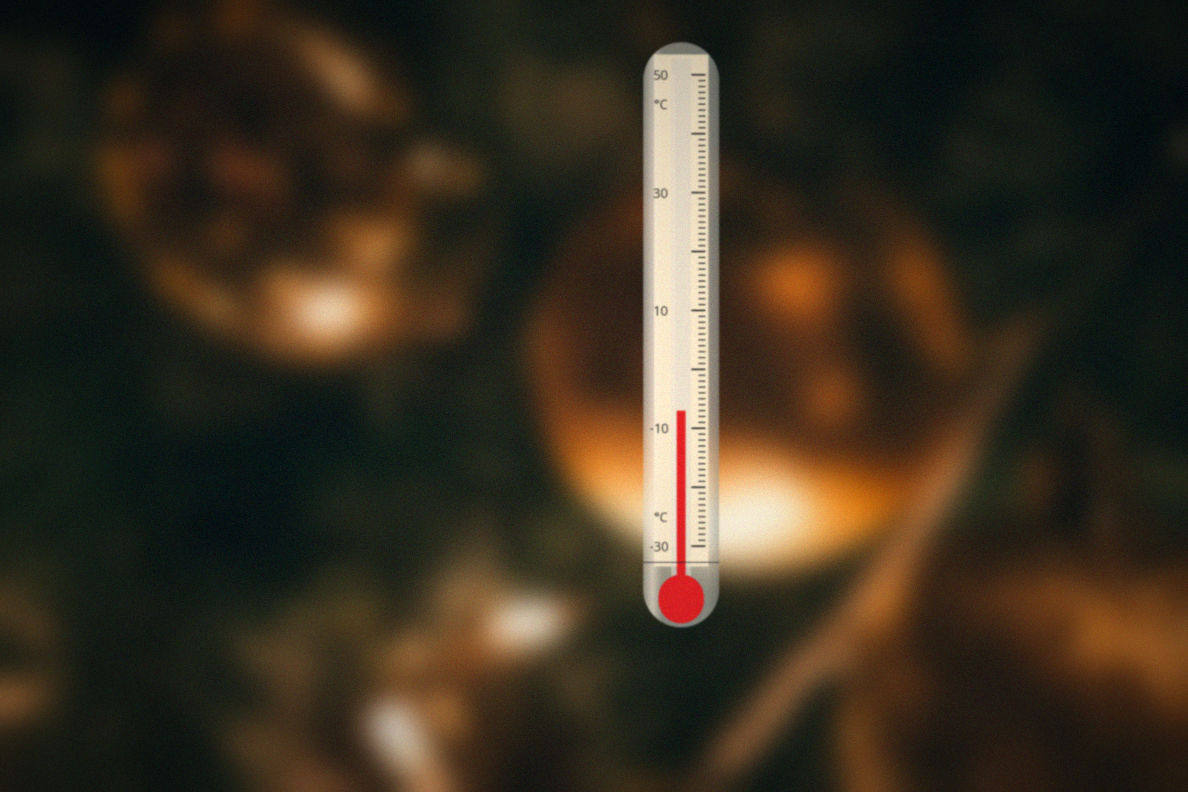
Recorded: -7 °C
